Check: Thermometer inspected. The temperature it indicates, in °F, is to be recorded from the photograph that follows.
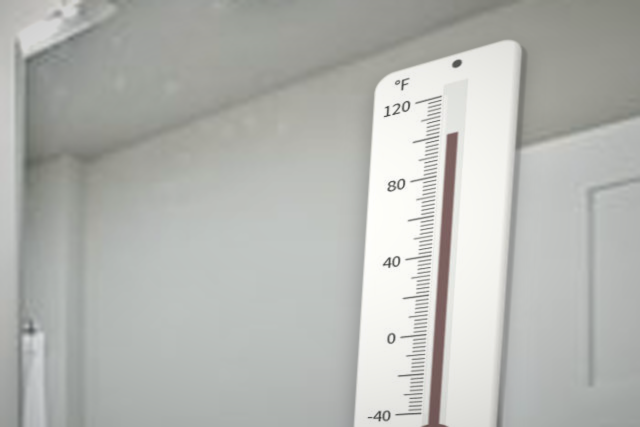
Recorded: 100 °F
